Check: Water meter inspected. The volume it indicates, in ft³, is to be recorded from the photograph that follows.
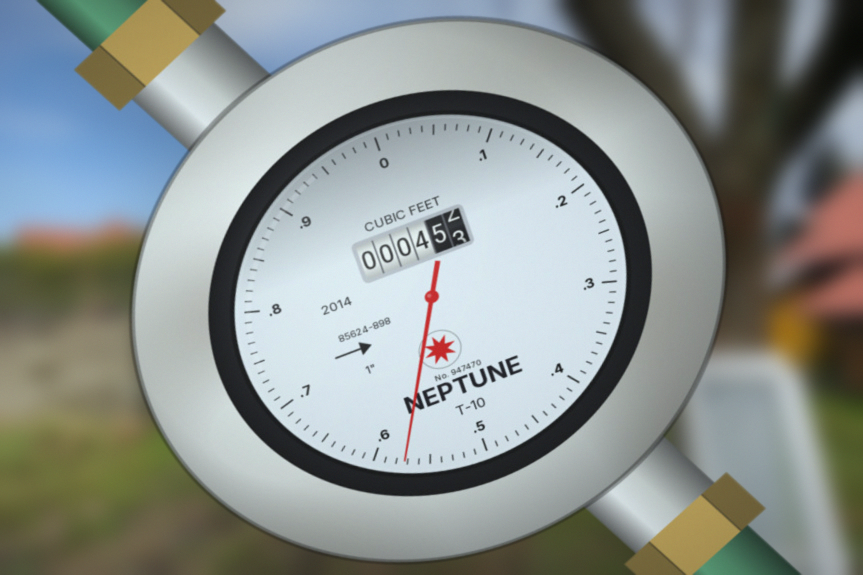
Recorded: 452.57 ft³
